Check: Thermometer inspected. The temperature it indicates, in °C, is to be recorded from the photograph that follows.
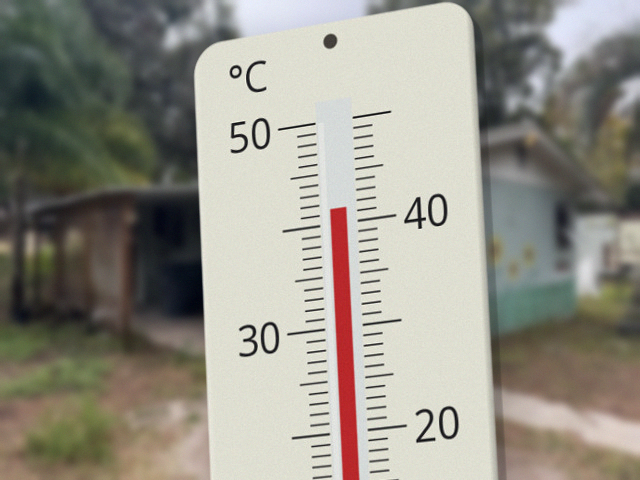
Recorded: 41.5 °C
